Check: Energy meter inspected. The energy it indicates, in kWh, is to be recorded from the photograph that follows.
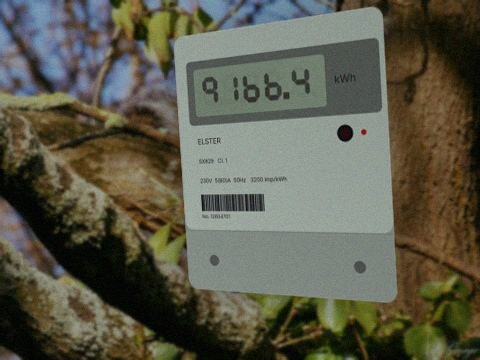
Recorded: 9166.4 kWh
